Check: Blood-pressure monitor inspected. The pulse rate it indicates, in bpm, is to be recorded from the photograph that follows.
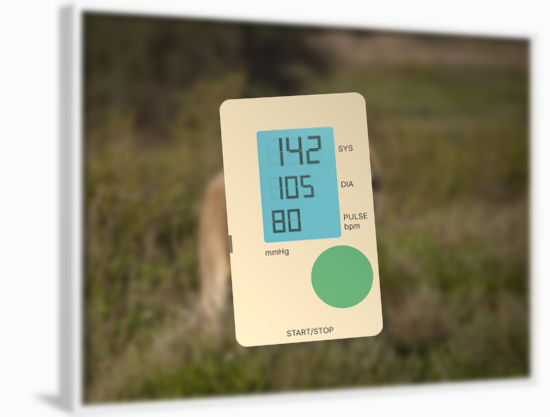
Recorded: 80 bpm
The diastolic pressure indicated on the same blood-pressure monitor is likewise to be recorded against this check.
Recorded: 105 mmHg
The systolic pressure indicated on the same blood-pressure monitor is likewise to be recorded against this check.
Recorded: 142 mmHg
